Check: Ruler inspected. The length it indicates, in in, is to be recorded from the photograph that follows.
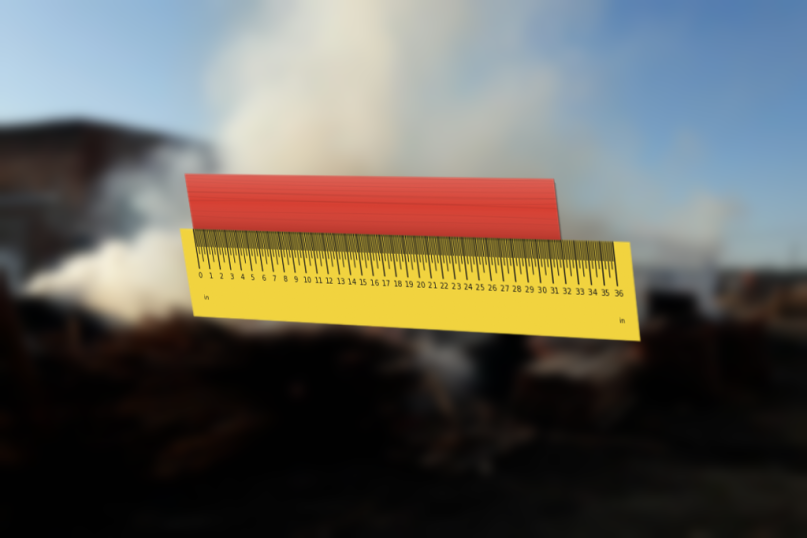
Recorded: 32 in
